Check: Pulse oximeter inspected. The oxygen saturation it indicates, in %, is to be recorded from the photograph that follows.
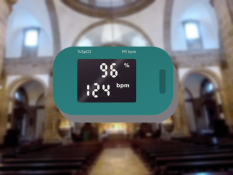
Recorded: 96 %
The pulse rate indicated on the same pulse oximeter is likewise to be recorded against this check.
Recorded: 124 bpm
